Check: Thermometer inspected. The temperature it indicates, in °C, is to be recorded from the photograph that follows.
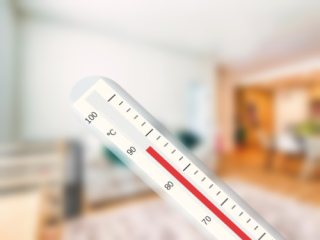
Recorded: 88 °C
